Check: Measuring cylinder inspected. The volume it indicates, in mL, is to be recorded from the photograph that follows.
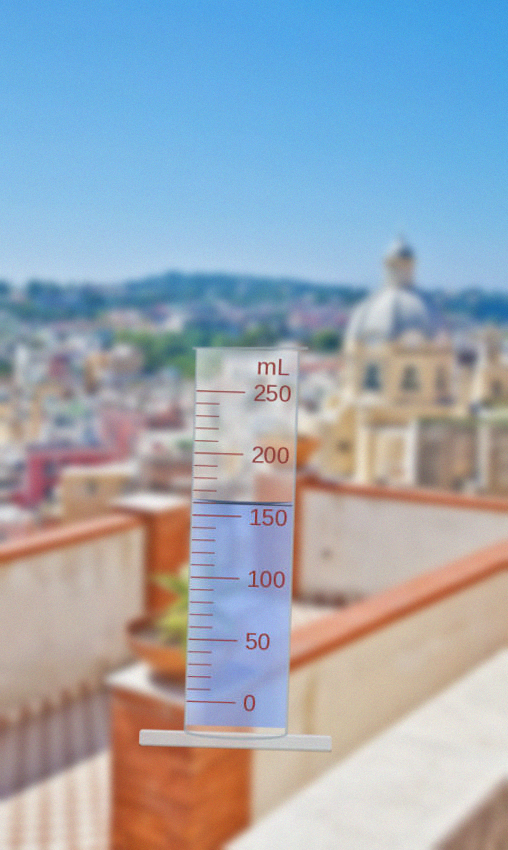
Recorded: 160 mL
